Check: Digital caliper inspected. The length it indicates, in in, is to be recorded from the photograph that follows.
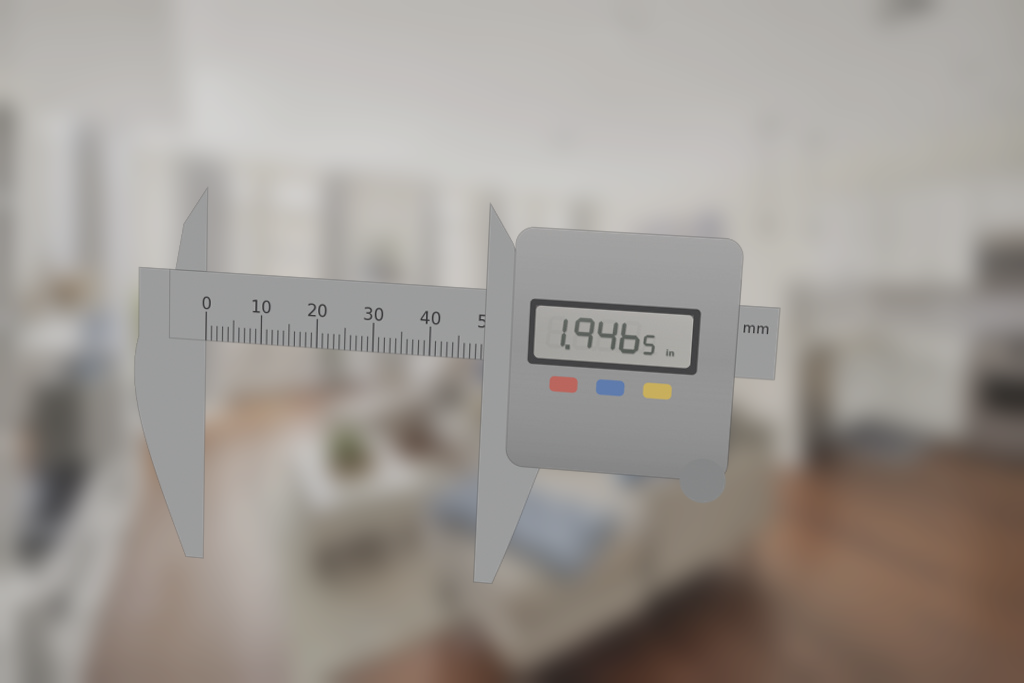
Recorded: 1.9465 in
